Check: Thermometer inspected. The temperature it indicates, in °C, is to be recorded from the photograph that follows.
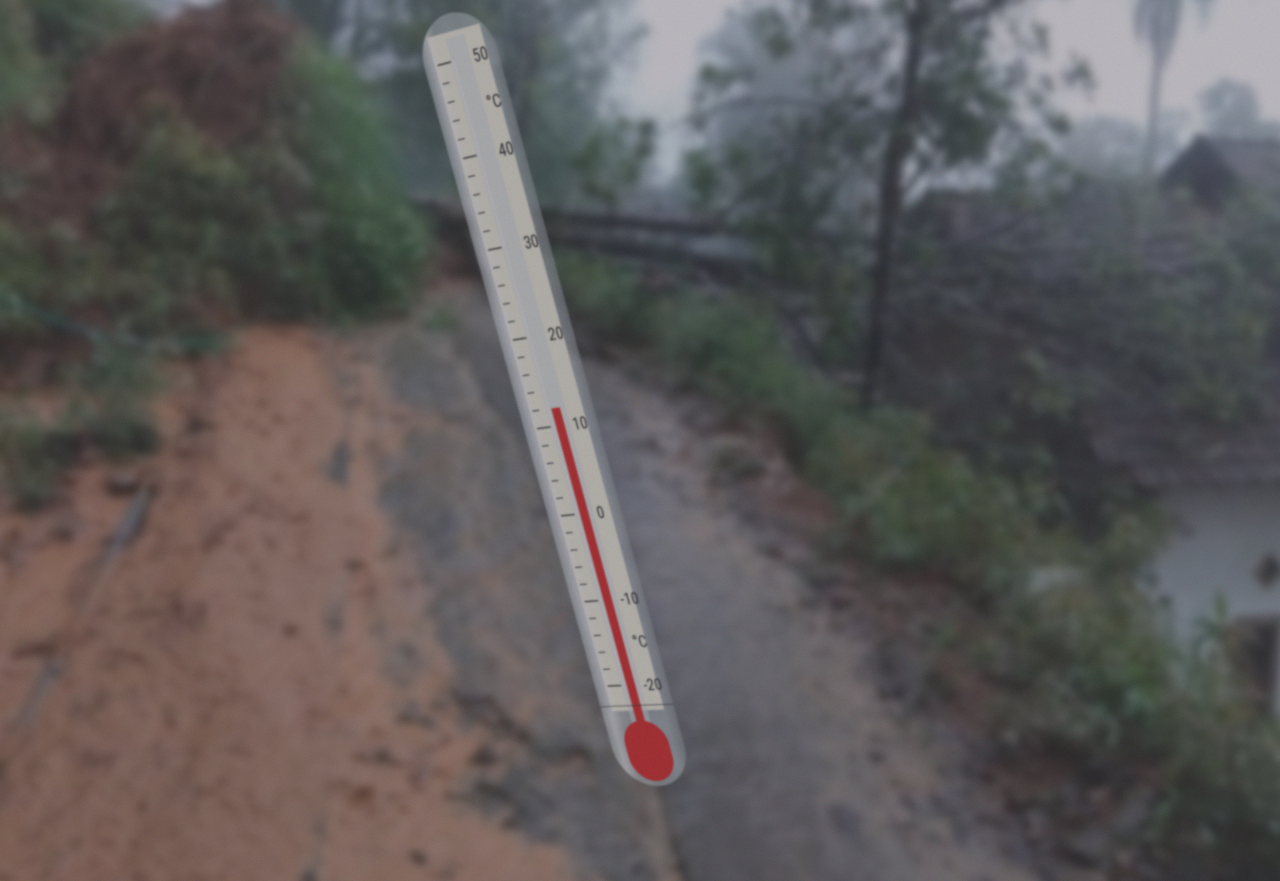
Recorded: 12 °C
